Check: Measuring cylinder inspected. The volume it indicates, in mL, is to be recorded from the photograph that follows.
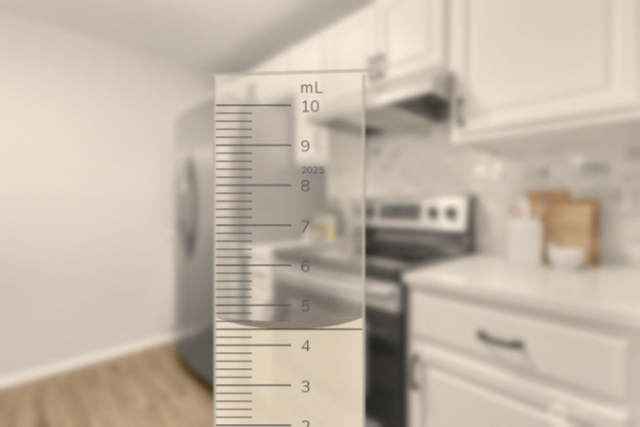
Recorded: 4.4 mL
